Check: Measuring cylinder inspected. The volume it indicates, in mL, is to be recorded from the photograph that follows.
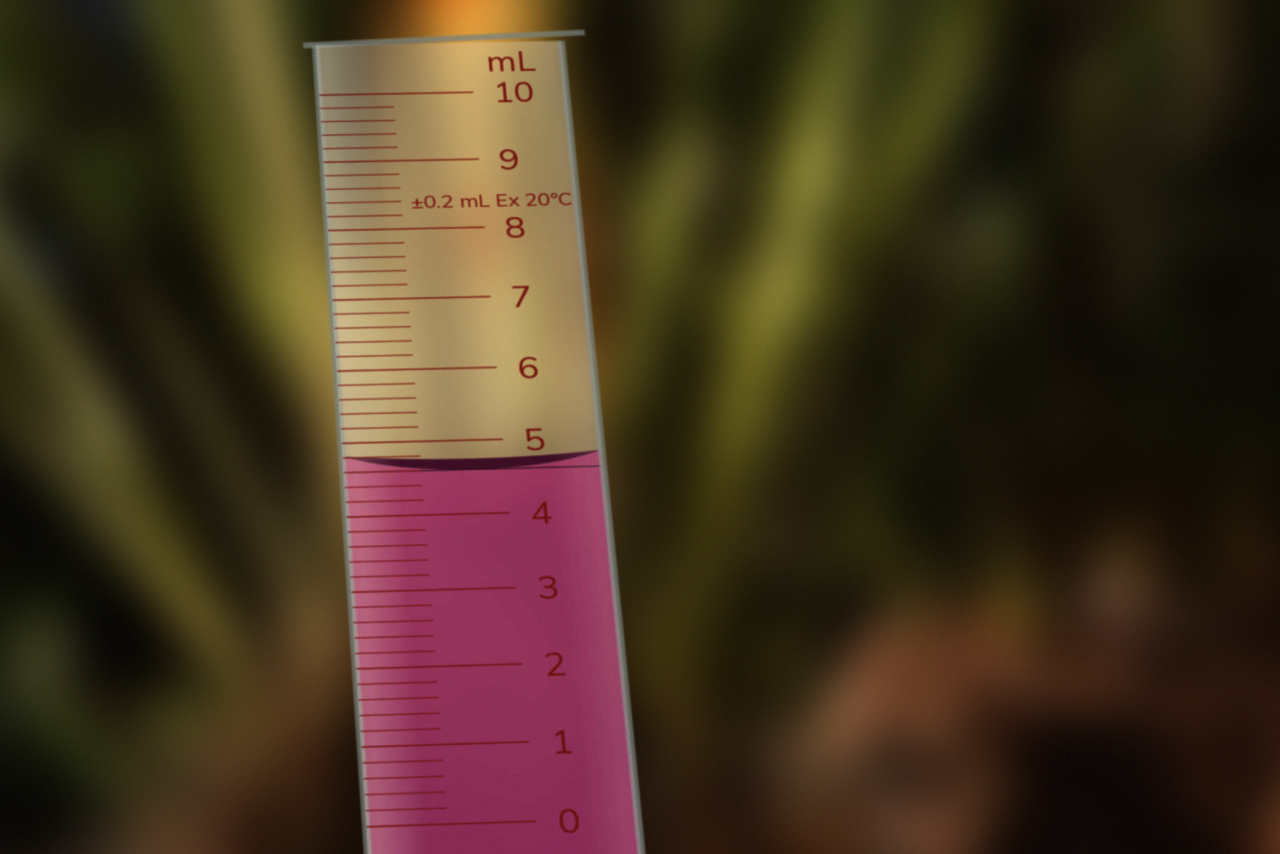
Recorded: 4.6 mL
